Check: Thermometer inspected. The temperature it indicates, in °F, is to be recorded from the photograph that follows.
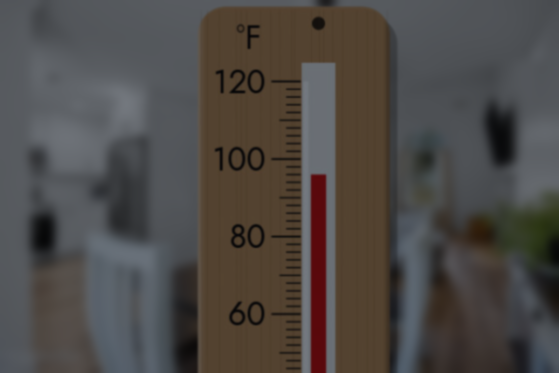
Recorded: 96 °F
